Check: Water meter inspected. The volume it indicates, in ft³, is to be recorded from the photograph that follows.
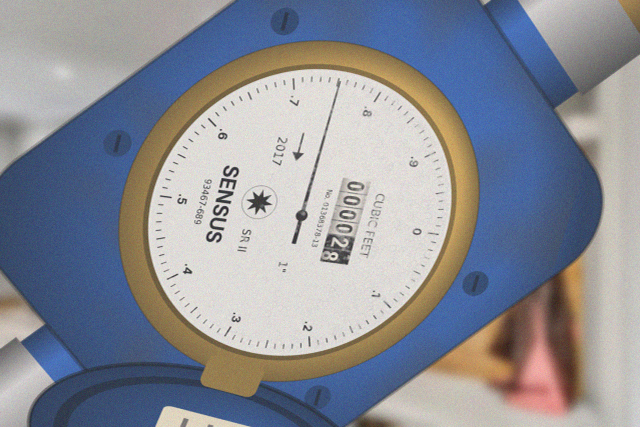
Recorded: 27.75 ft³
